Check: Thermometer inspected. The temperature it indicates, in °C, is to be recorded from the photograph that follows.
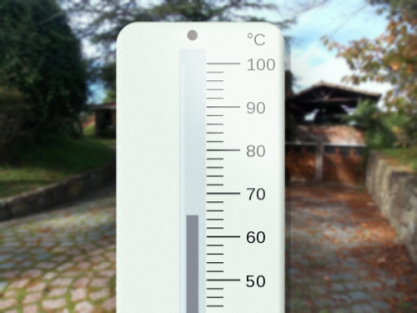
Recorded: 65 °C
